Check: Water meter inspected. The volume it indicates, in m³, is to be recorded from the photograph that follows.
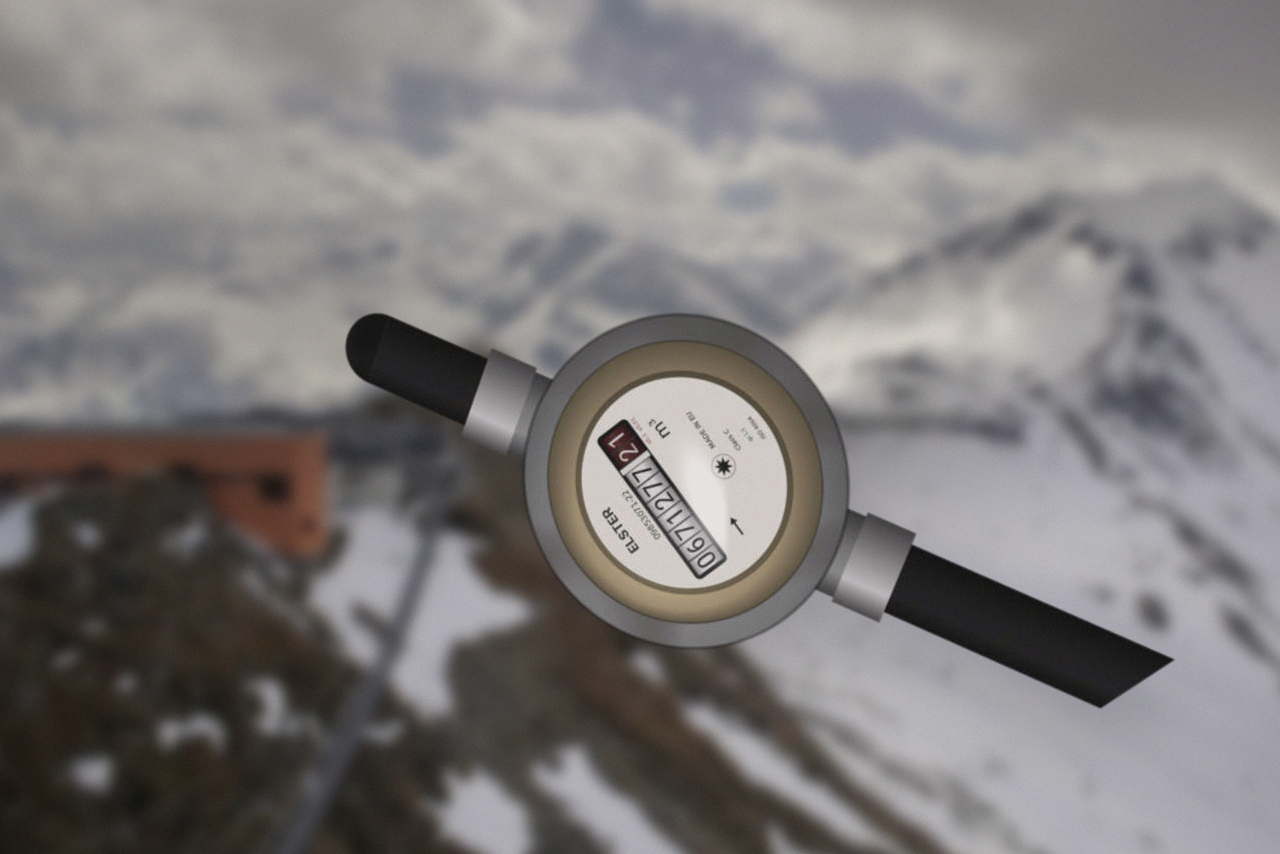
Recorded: 671277.21 m³
